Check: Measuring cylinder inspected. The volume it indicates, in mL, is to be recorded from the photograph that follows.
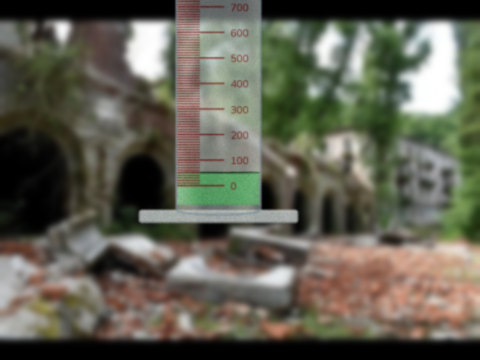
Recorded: 50 mL
